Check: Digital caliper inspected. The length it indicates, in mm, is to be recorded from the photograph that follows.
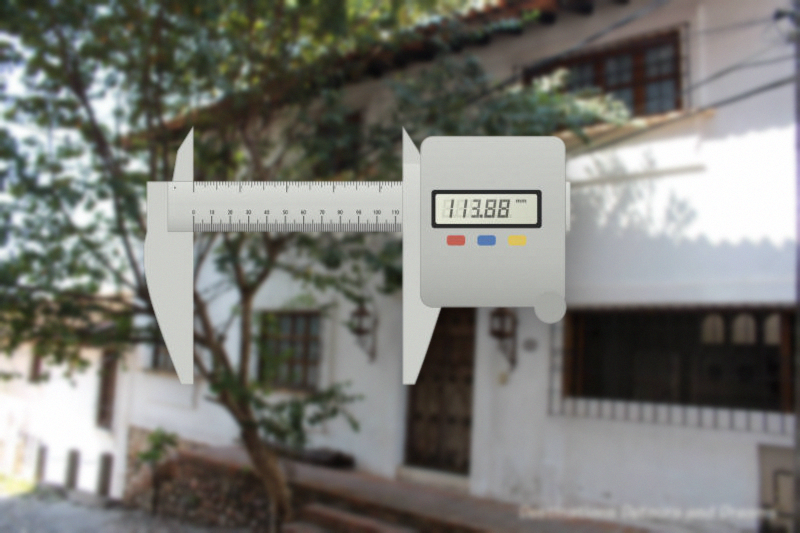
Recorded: 113.88 mm
